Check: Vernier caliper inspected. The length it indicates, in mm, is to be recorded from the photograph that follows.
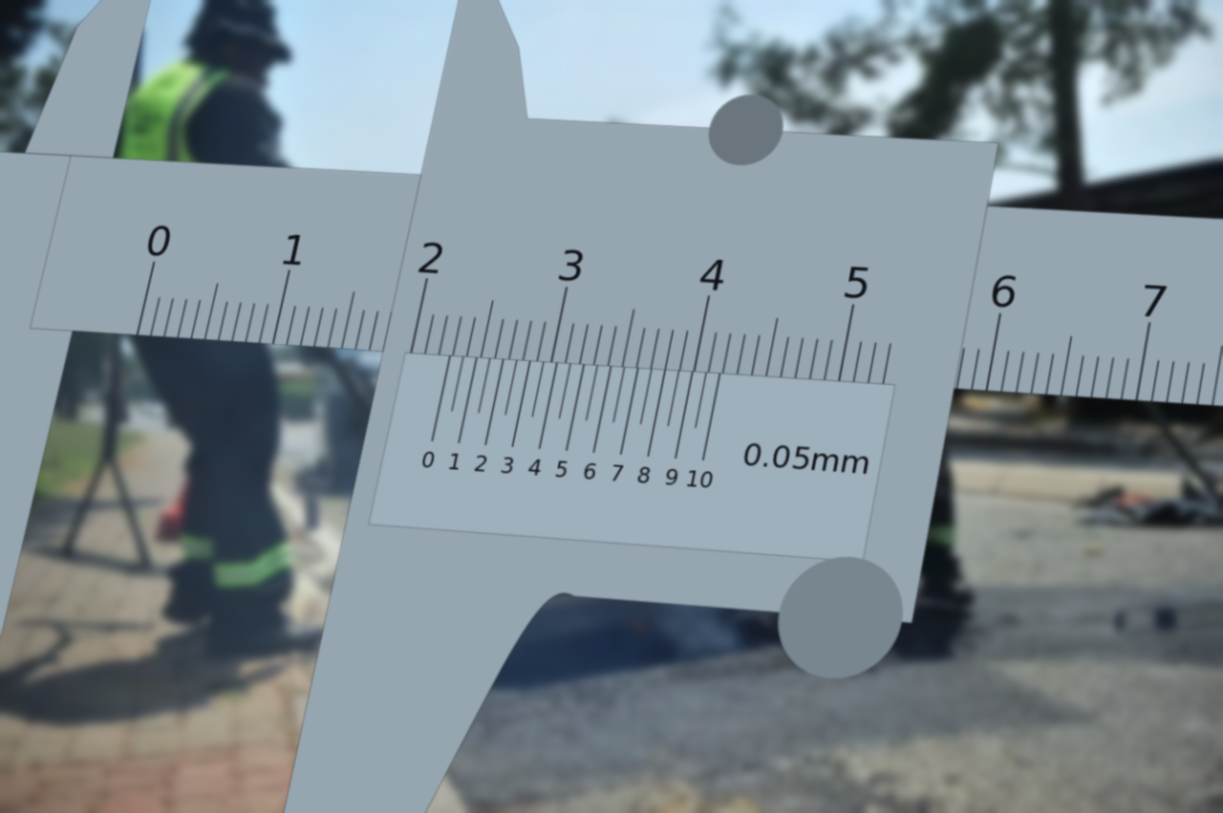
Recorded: 22.8 mm
